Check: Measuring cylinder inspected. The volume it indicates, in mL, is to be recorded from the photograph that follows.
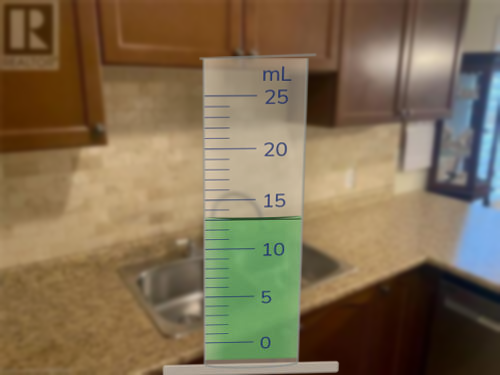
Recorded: 13 mL
